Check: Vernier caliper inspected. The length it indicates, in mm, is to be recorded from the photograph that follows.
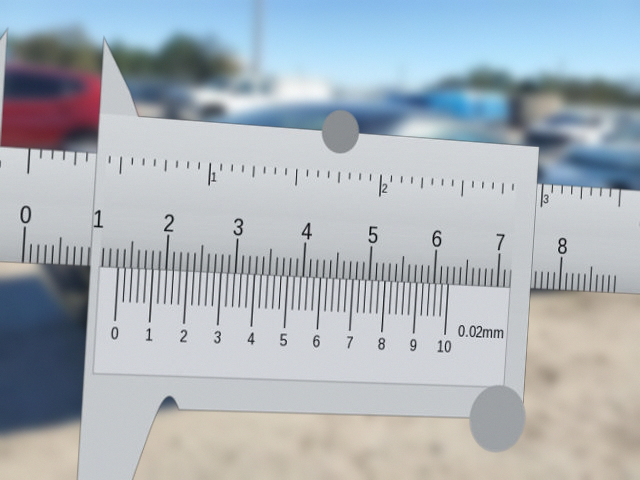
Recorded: 13.2 mm
